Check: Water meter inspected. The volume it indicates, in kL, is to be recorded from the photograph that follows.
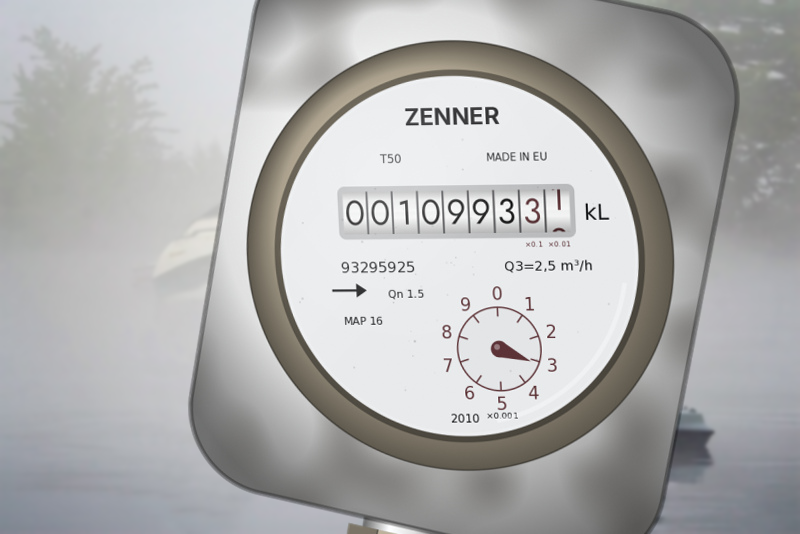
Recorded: 10993.313 kL
